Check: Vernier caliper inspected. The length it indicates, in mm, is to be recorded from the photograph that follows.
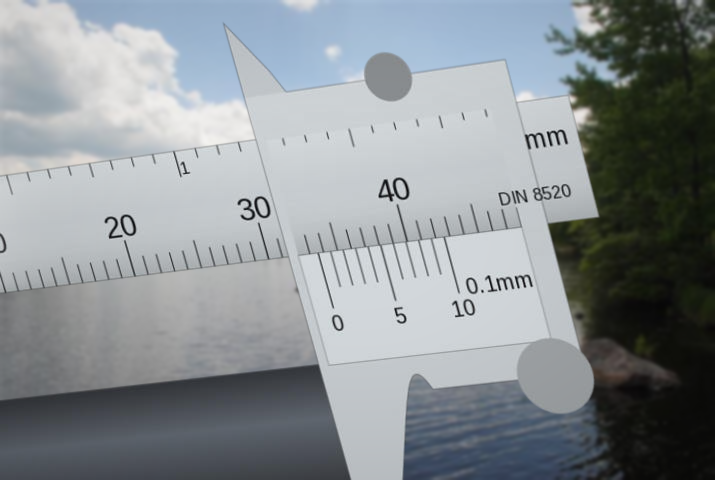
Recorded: 33.6 mm
